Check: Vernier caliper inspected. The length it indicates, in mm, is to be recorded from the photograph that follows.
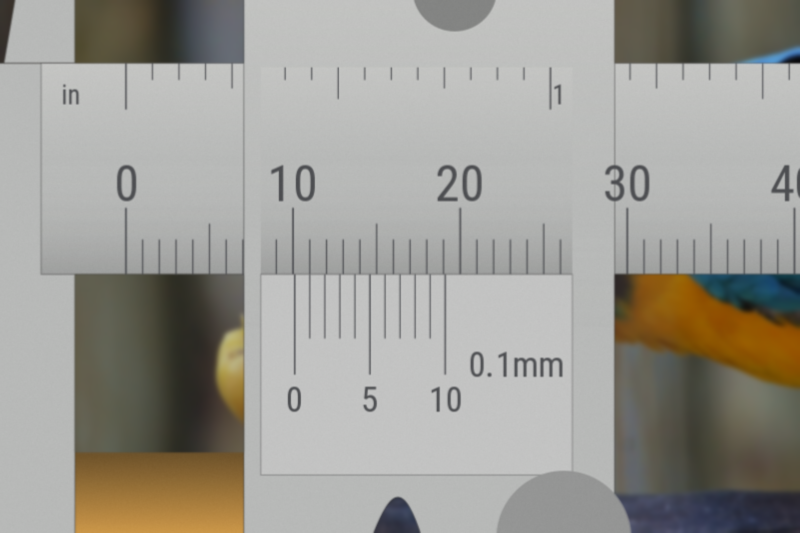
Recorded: 10.1 mm
